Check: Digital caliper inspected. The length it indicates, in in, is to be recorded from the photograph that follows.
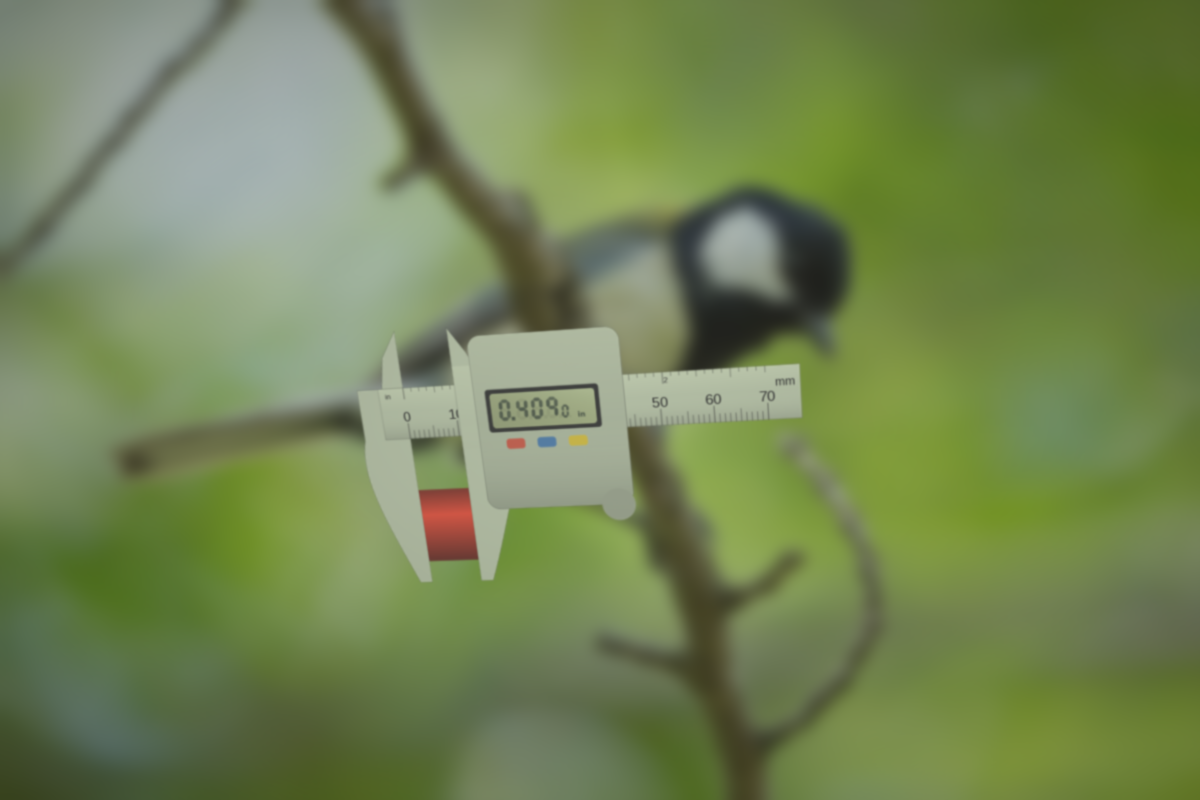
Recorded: 0.4090 in
